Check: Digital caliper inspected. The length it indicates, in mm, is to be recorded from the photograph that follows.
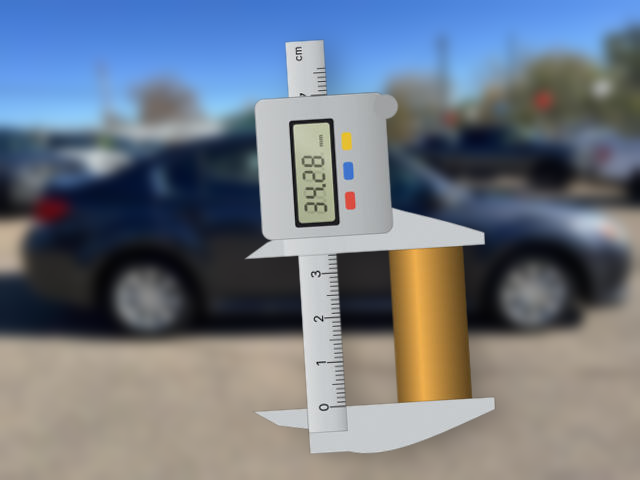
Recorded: 34.28 mm
